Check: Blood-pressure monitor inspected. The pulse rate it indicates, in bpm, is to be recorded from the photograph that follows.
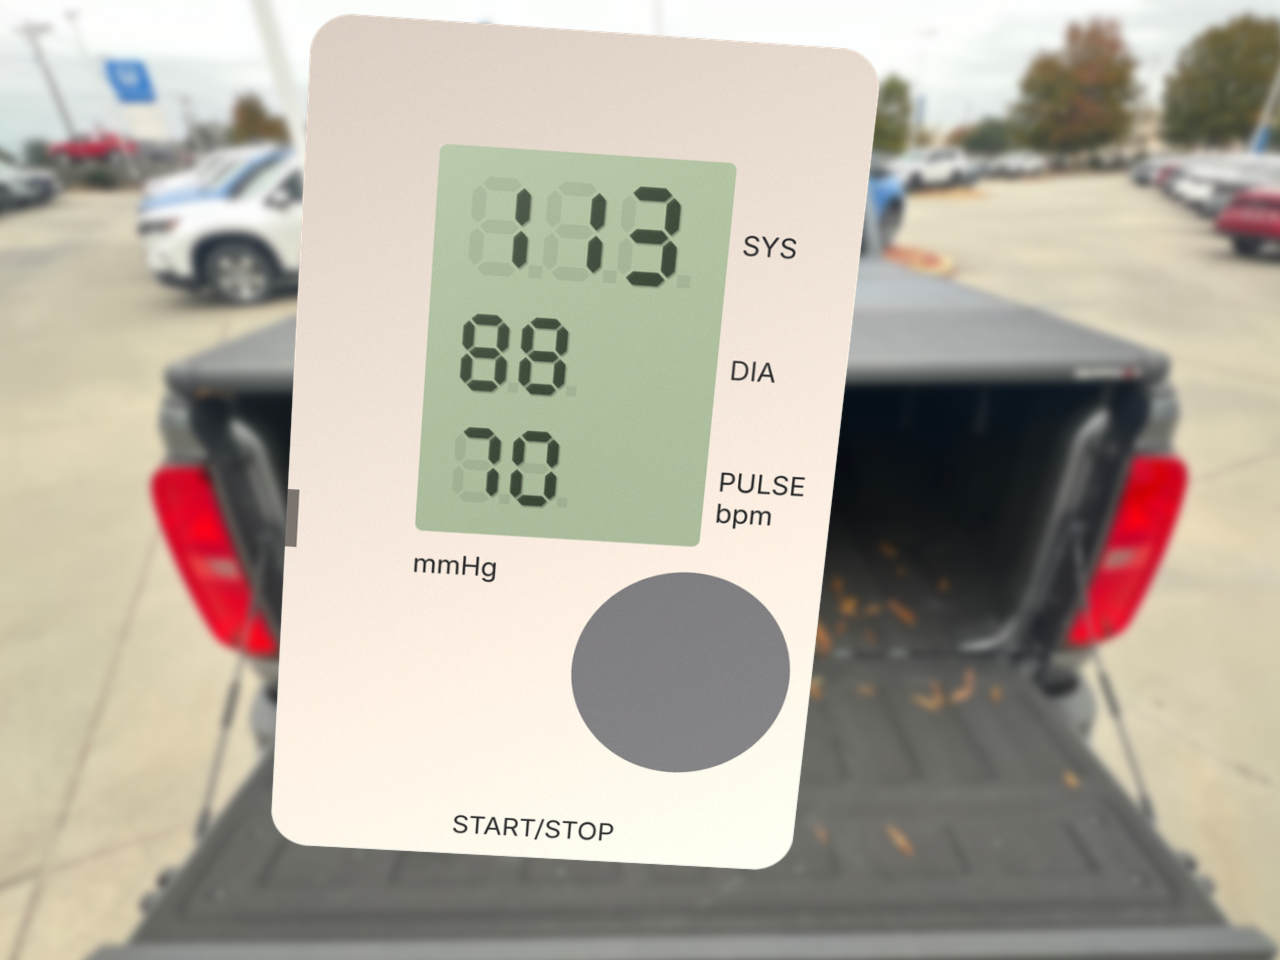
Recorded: 70 bpm
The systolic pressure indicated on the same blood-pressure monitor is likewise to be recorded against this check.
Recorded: 113 mmHg
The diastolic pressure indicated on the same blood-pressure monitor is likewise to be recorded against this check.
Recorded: 88 mmHg
